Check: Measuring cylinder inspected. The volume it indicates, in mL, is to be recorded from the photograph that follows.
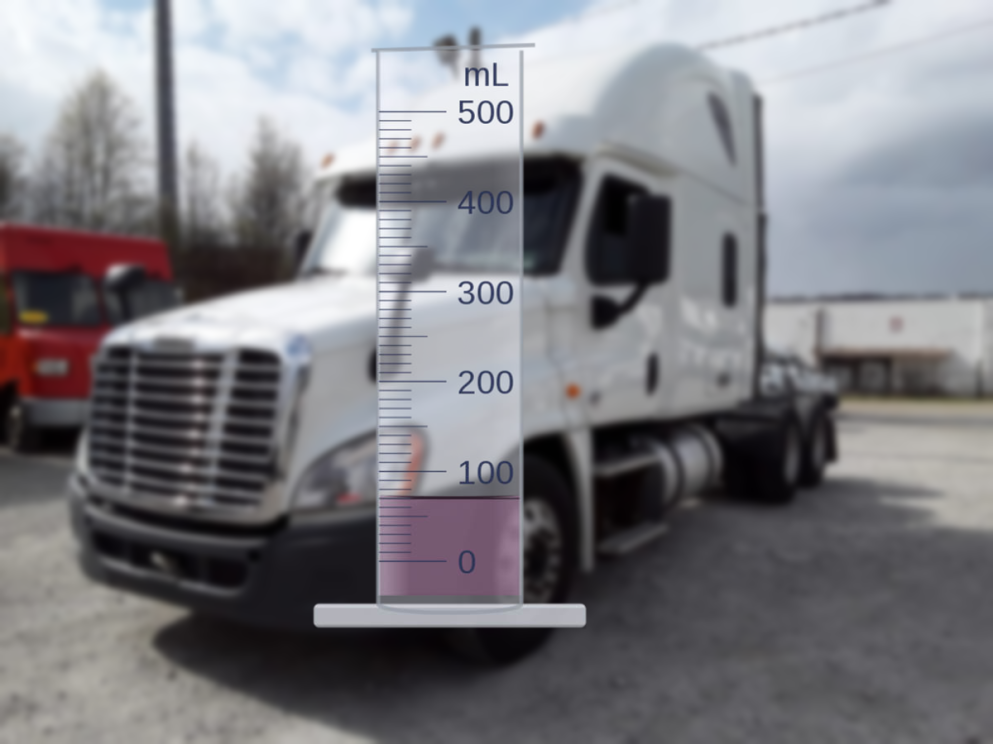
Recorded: 70 mL
